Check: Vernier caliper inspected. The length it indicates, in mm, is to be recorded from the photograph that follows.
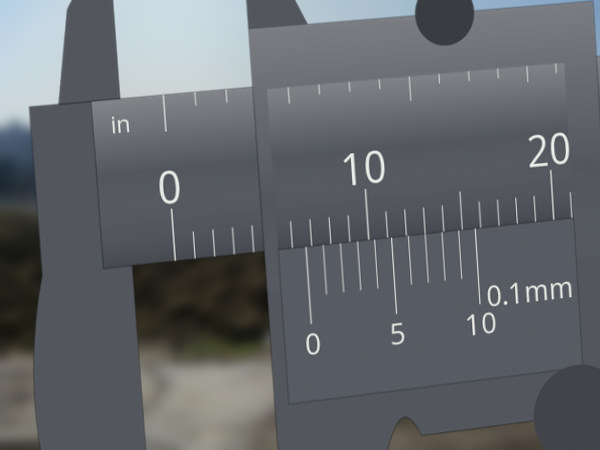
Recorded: 6.7 mm
